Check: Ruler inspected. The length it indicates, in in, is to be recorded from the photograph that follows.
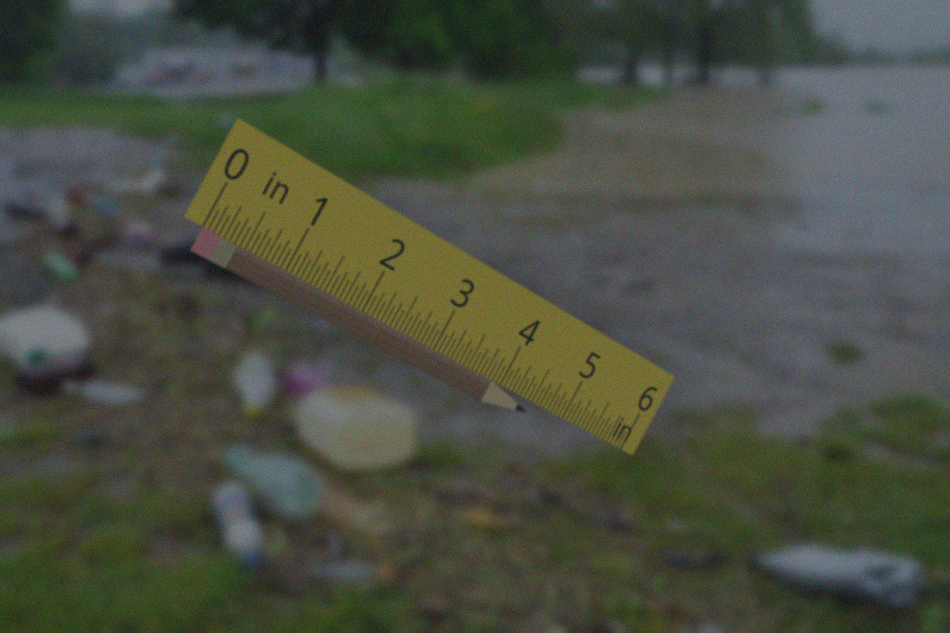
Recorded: 4.5 in
